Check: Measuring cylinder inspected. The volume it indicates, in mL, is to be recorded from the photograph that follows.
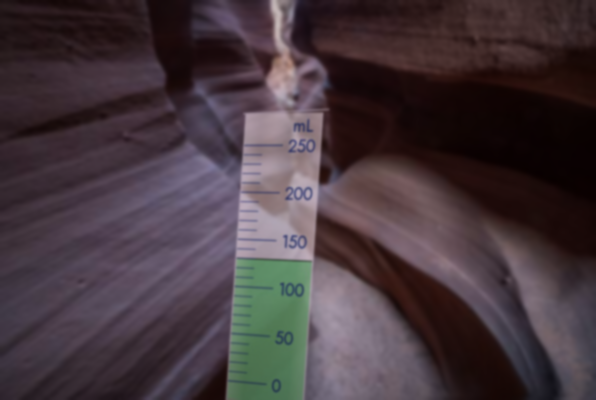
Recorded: 130 mL
